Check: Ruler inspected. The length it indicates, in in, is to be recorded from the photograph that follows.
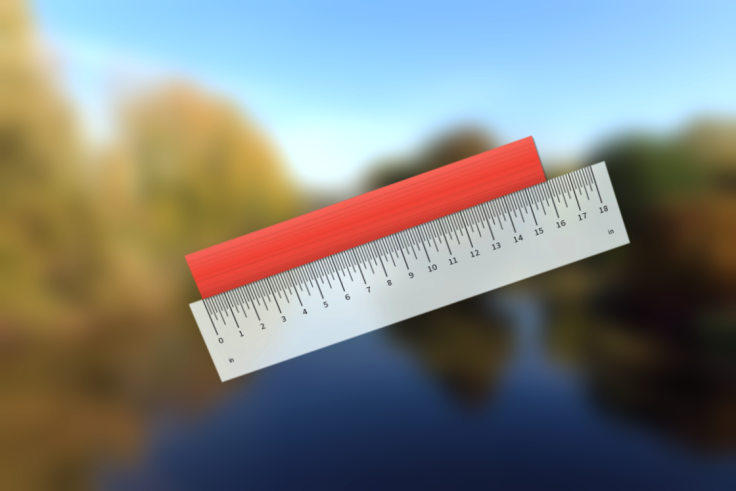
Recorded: 16 in
